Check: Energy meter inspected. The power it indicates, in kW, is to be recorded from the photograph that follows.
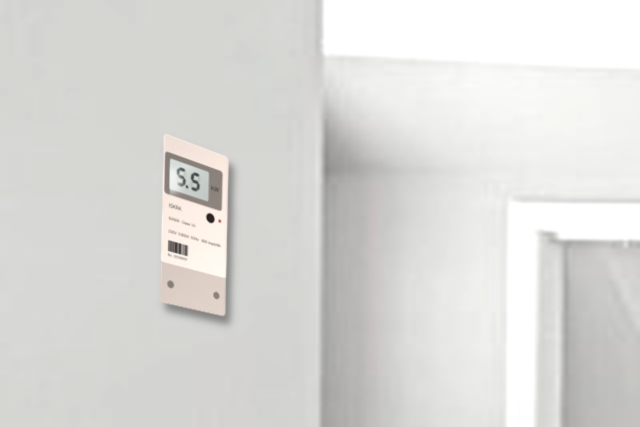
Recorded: 5.5 kW
